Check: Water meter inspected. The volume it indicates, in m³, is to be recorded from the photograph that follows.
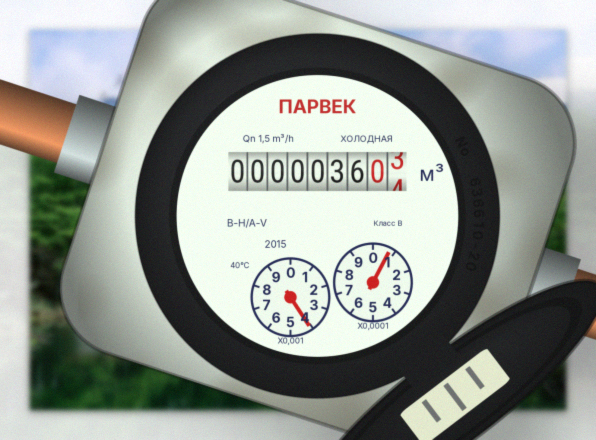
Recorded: 36.0340 m³
